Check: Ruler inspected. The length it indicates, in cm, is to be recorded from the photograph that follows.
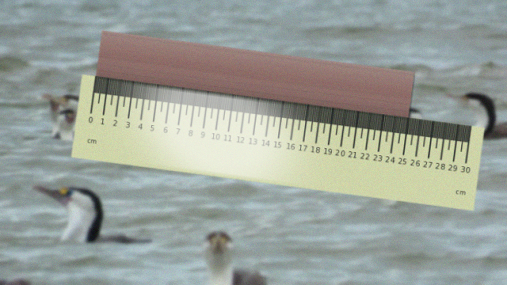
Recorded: 25 cm
